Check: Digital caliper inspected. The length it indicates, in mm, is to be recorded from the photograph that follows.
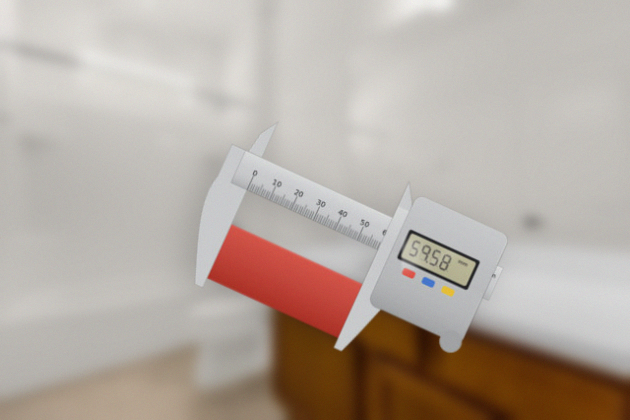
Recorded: 59.58 mm
